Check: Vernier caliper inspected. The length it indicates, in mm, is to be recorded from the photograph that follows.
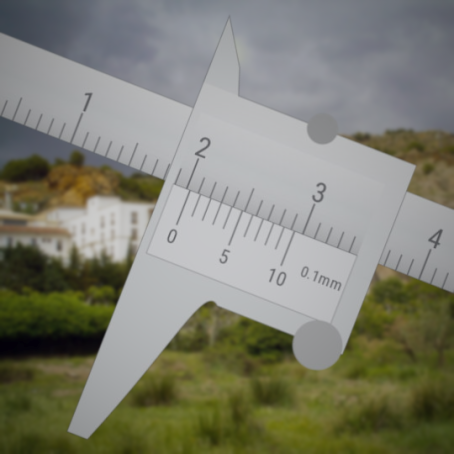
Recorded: 20.3 mm
